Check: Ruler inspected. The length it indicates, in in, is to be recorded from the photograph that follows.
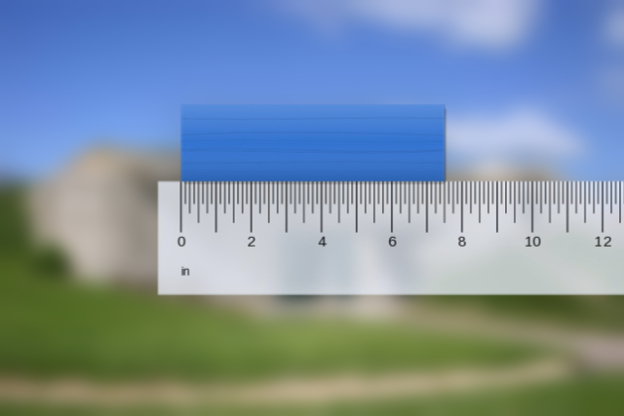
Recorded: 7.5 in
